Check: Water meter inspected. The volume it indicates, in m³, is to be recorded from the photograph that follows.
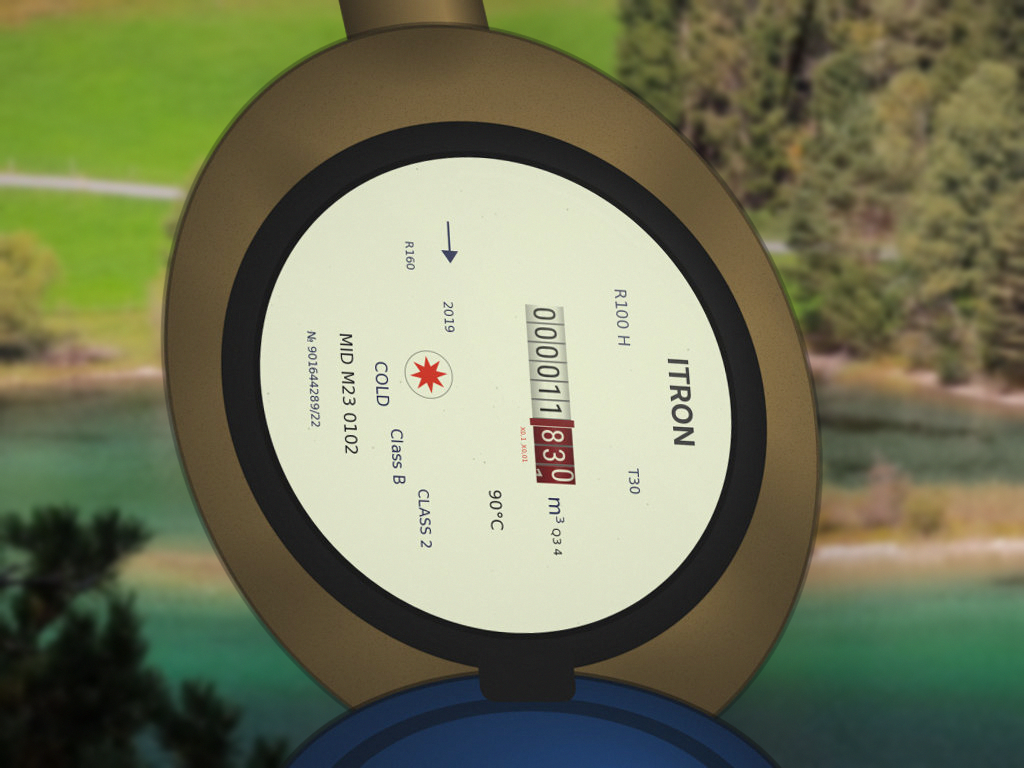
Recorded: 11.830 m³
